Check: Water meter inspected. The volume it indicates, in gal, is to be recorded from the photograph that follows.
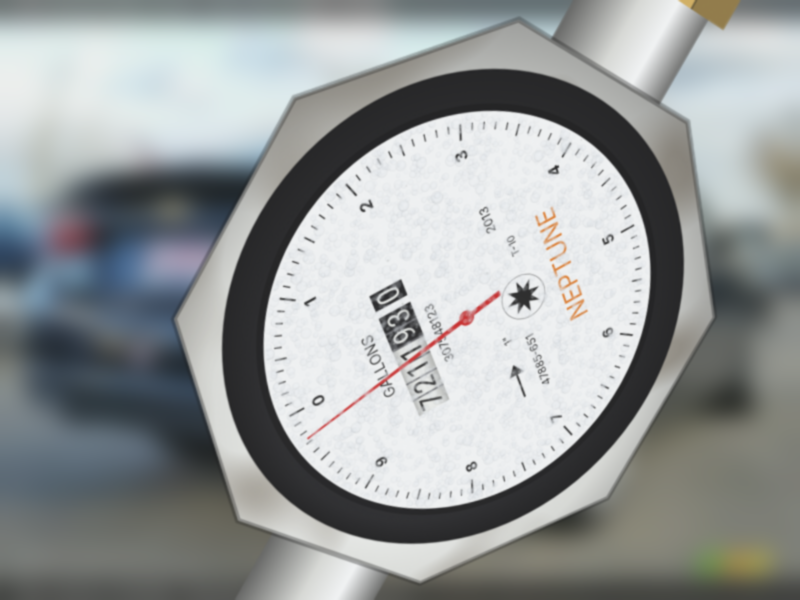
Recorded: 7211929.7 gal
